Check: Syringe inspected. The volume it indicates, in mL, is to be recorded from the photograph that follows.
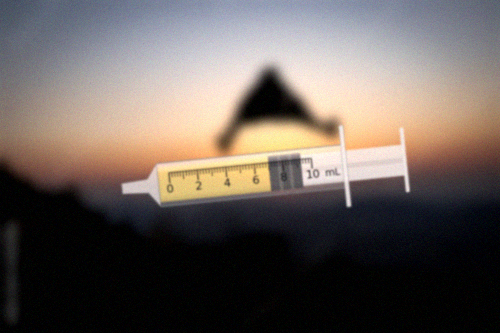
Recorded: 7 mL
